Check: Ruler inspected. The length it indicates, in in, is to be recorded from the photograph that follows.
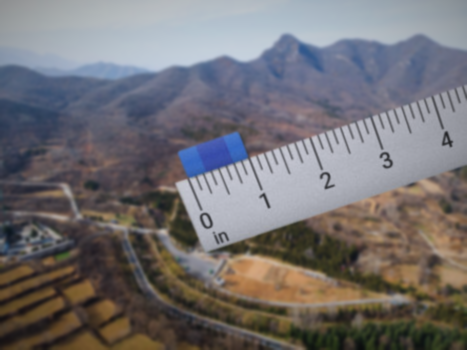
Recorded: 1 in
